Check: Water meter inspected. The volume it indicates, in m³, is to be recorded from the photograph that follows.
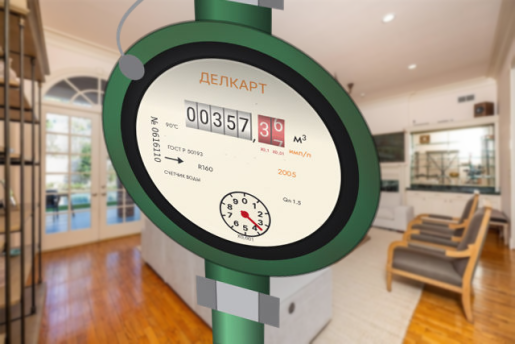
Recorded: 357.363 m³
